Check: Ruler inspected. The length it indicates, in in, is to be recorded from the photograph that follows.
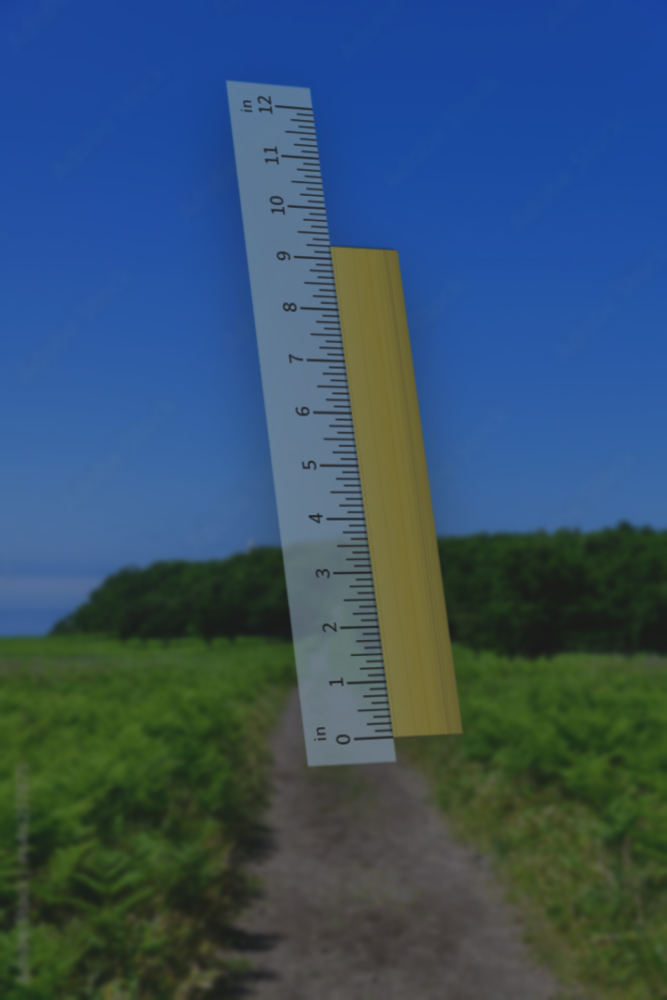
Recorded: 9.25 in
